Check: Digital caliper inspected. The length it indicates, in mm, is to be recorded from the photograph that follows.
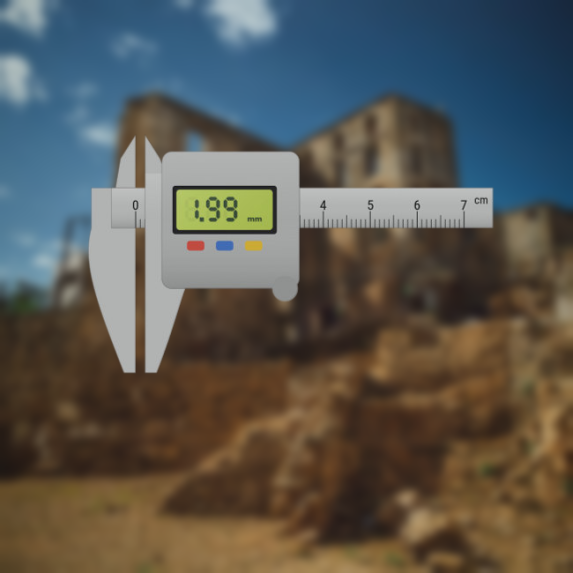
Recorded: 1.99 mm
